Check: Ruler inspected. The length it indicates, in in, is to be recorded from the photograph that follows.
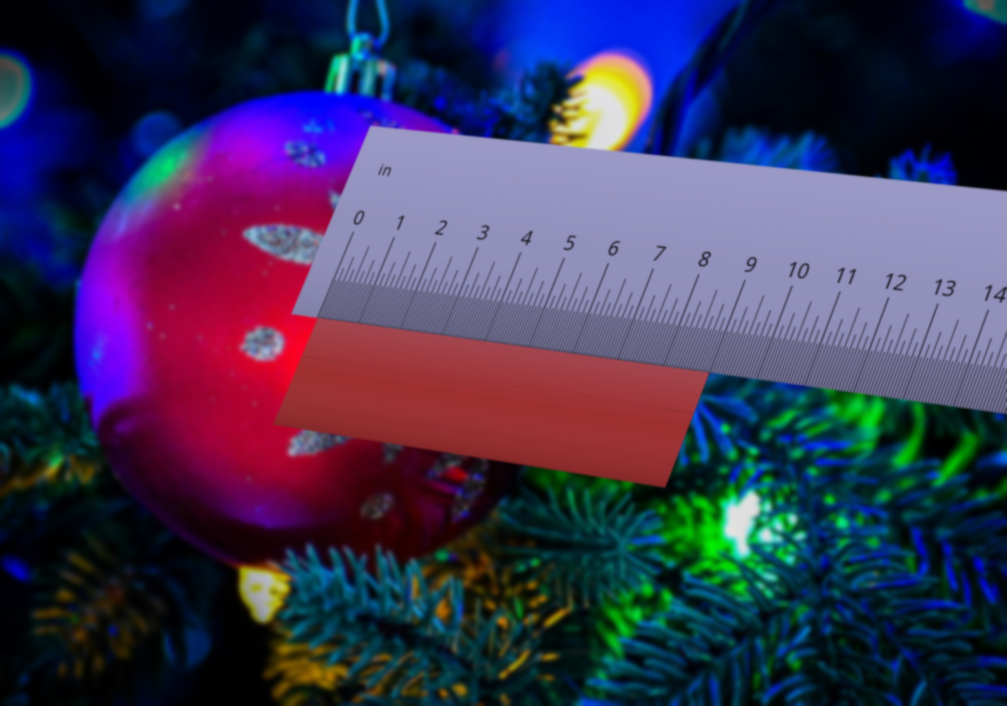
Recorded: 9 in
